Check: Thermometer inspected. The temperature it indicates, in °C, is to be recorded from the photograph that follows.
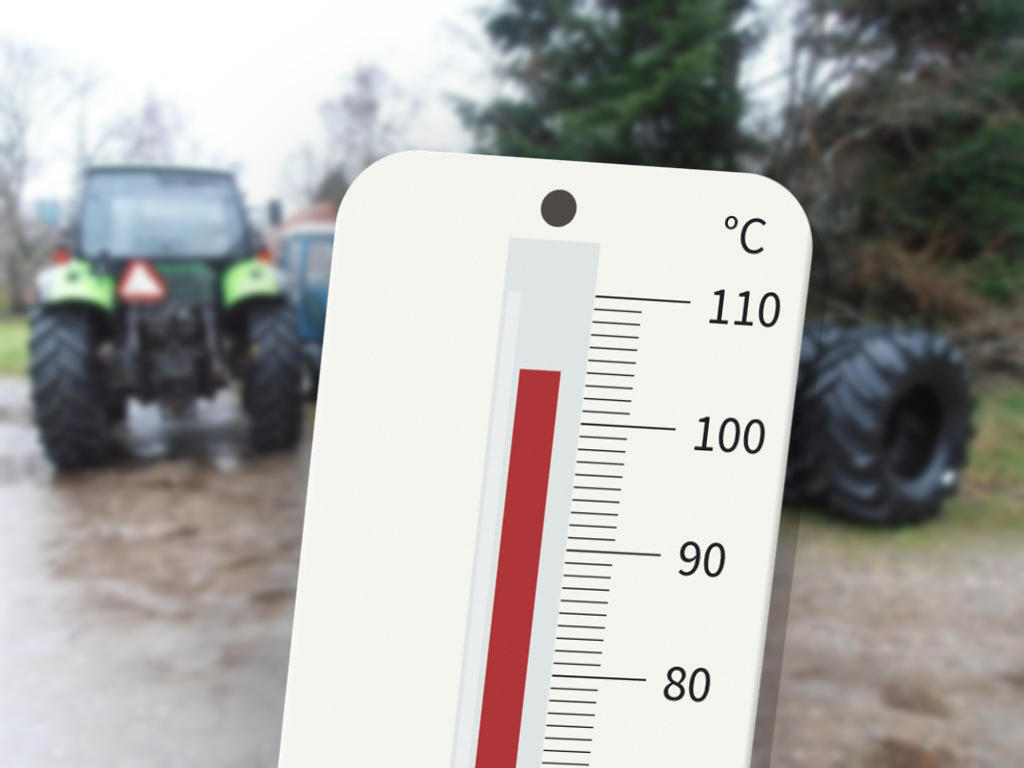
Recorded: 104 °C
